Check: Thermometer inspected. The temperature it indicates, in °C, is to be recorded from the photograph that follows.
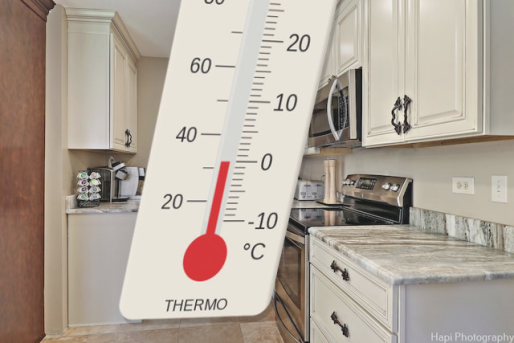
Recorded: 0 °C
